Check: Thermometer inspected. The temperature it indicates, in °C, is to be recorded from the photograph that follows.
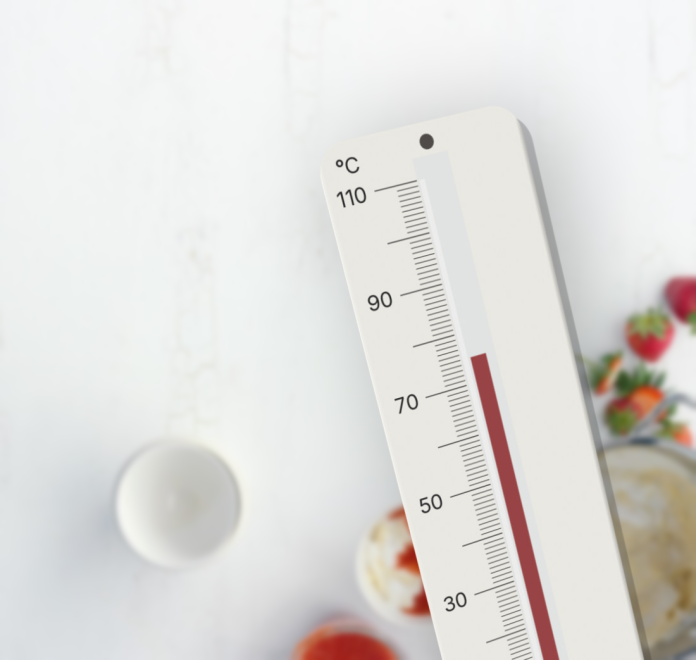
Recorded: 75 °C
